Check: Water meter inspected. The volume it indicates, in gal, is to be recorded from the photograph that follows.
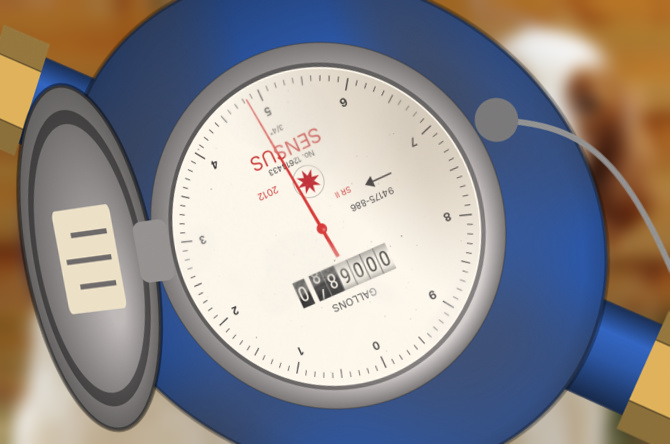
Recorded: 6874.8 gal
